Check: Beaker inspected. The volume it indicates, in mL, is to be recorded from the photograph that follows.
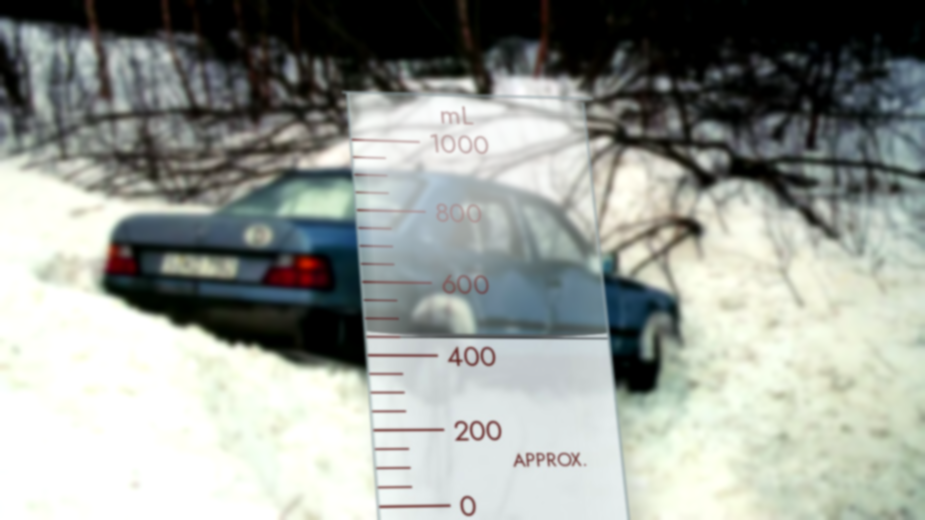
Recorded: 450 mL
